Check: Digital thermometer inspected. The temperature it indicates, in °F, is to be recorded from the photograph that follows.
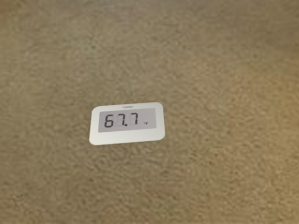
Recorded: 67.7 °F
